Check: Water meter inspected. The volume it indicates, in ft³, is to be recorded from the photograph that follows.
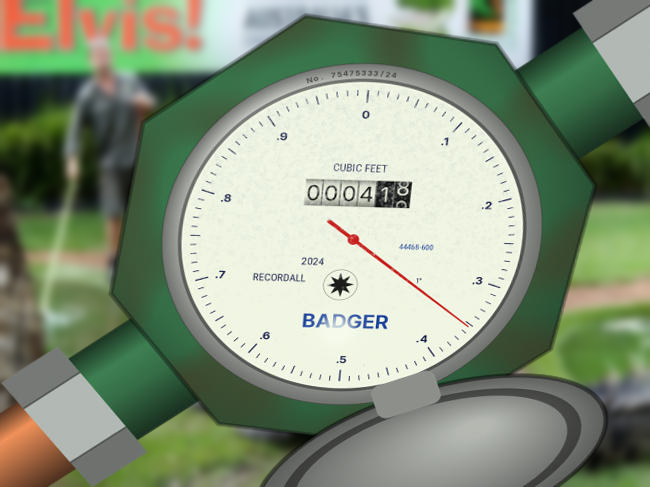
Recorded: 418.35 ft³
